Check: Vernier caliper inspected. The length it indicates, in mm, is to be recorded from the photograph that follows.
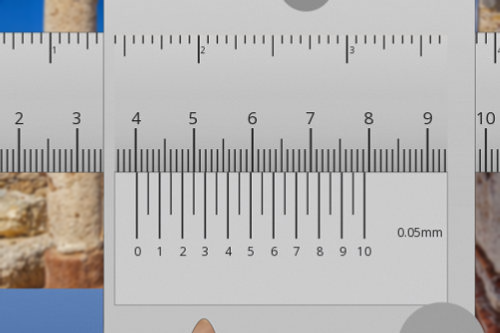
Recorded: 40.2 mm
